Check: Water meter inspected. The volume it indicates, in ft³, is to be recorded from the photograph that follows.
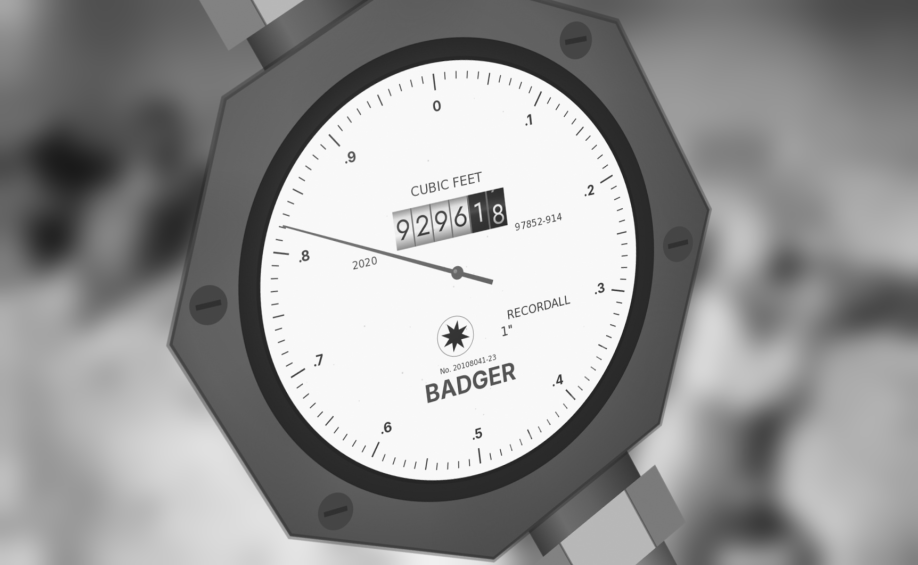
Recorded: 929617.82 ft³
